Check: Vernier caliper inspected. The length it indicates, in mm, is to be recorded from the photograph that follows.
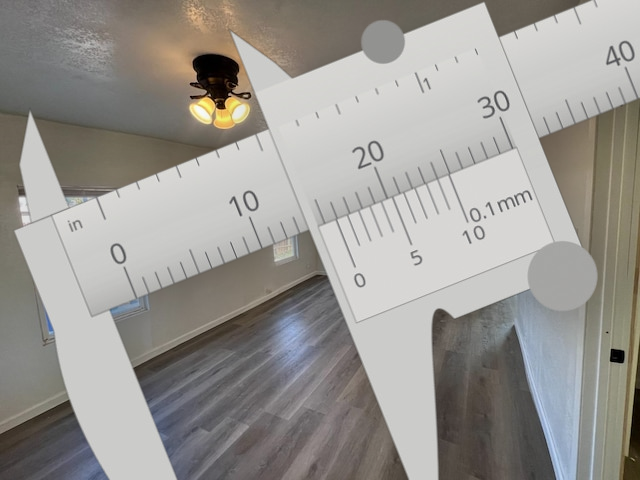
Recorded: 15.9 mm
